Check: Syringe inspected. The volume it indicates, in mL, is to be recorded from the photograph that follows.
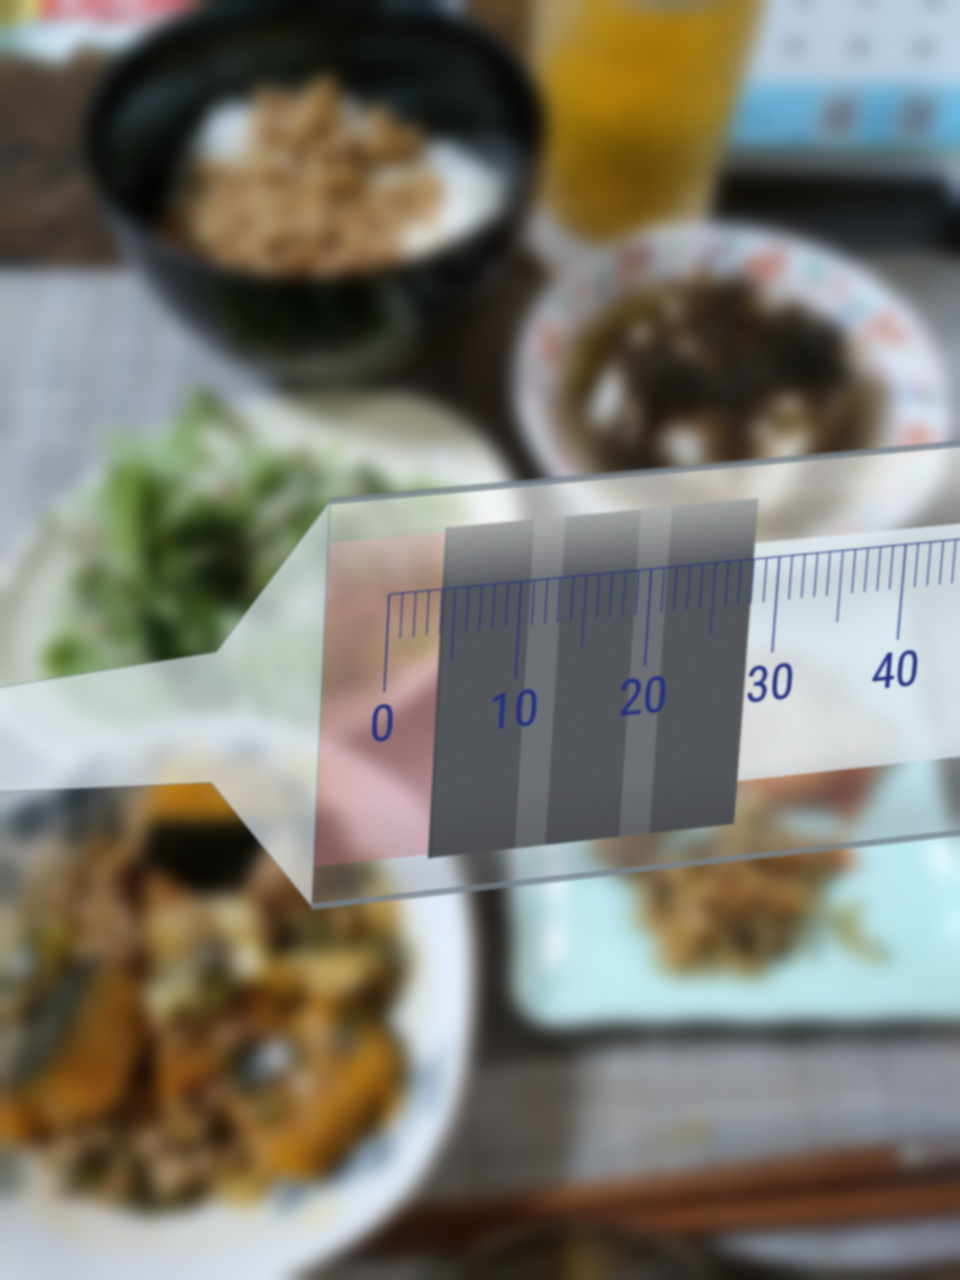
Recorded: 4 mL
